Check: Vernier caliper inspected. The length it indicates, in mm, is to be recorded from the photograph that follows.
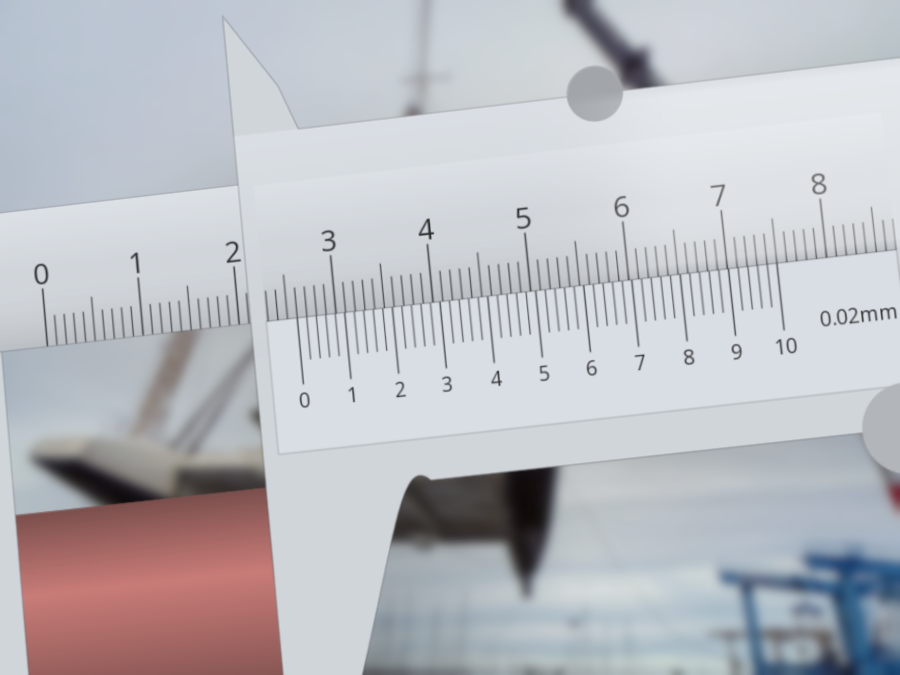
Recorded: 26.0 mm
